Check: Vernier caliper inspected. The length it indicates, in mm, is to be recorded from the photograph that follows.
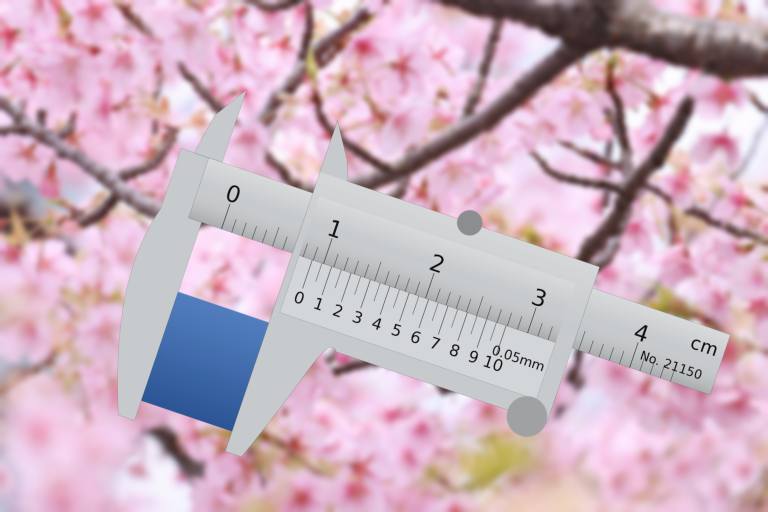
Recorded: 8.9 mm
